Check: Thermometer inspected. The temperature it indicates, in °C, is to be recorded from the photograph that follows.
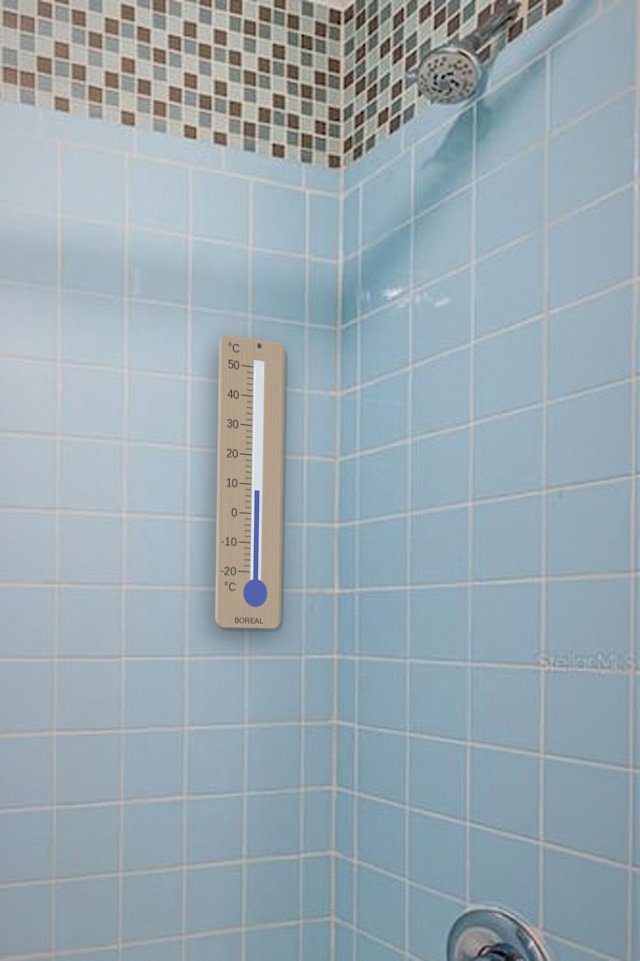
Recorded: 8 °C
